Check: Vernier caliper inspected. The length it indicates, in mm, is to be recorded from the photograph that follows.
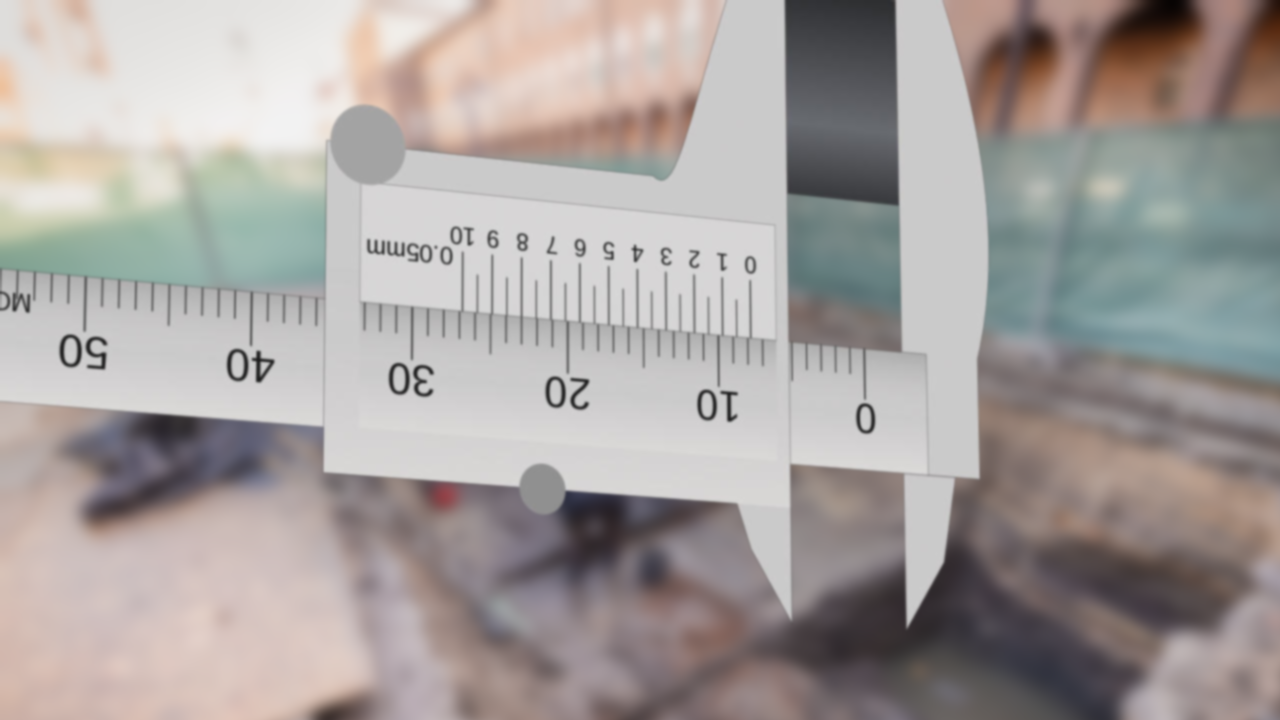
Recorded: 7.8 mm
